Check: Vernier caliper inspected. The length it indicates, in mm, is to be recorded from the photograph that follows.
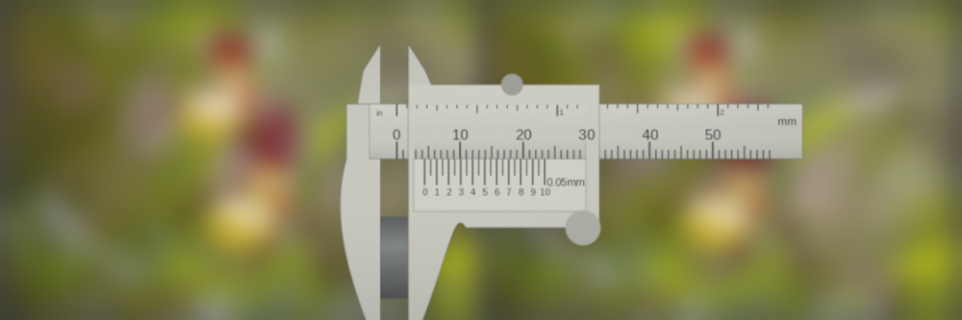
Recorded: 4.4 mm
